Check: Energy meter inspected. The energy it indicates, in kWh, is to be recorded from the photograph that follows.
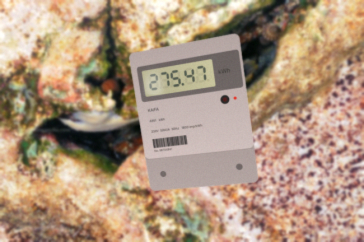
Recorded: 275.47 kWh
